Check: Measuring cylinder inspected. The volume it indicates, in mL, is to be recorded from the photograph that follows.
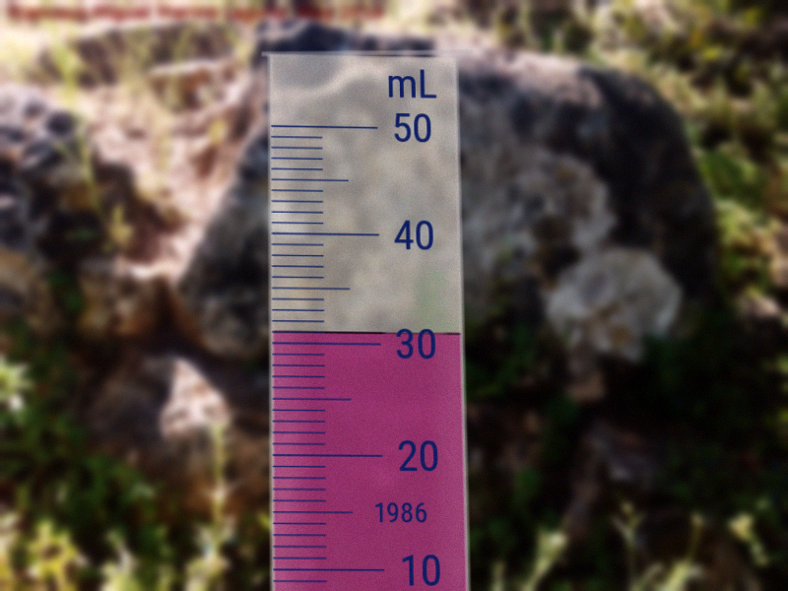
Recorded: 31 mL
